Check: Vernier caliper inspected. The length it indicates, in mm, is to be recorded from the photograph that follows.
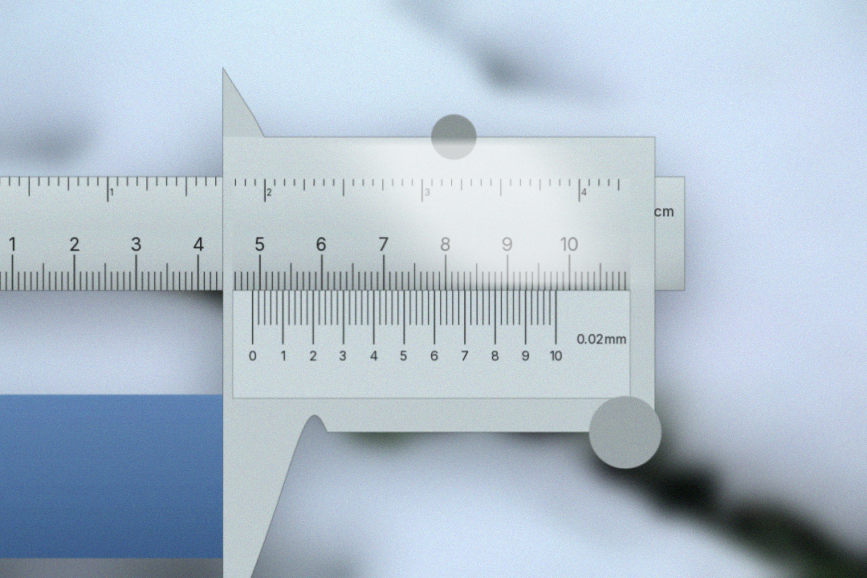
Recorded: 48.8 mm
